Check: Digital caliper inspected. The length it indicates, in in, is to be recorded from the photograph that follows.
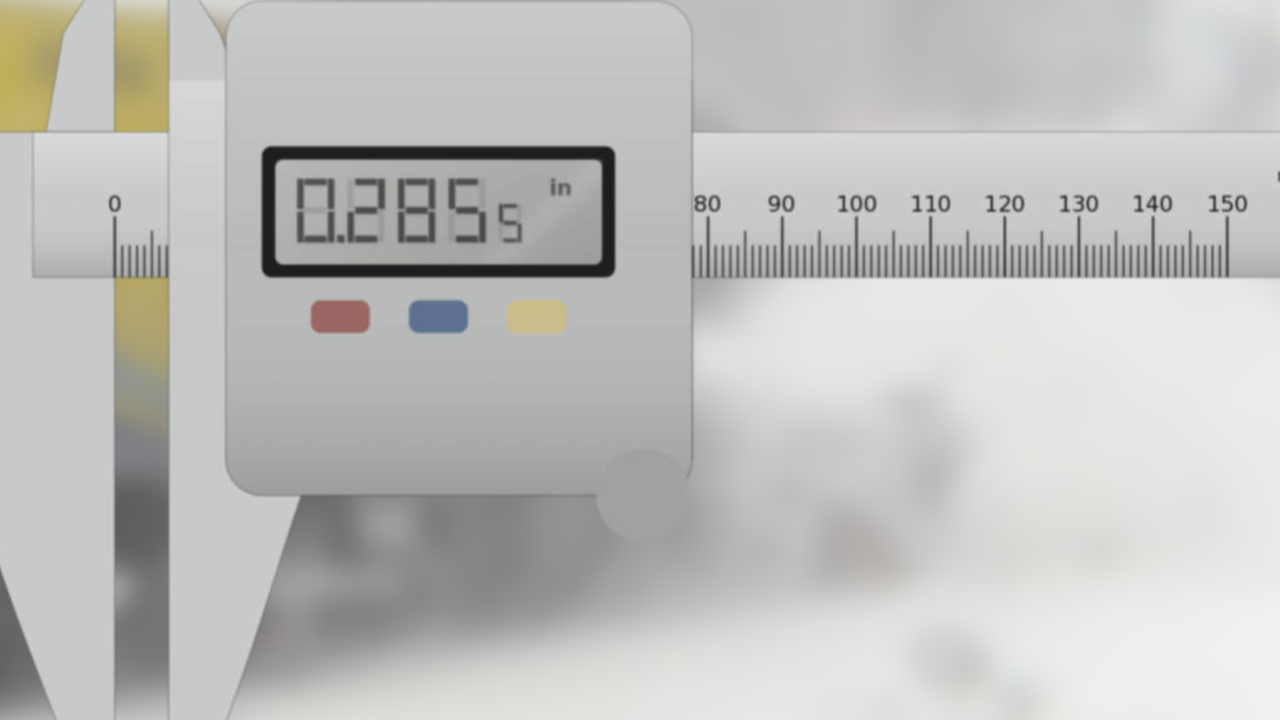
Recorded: 0.2855 in
